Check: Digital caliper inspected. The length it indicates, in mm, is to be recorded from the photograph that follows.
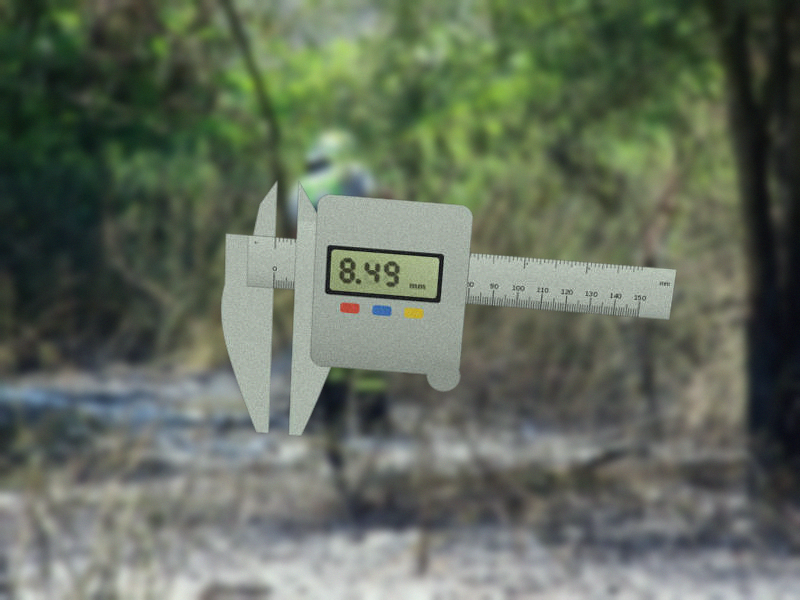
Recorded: 8.49 mm
